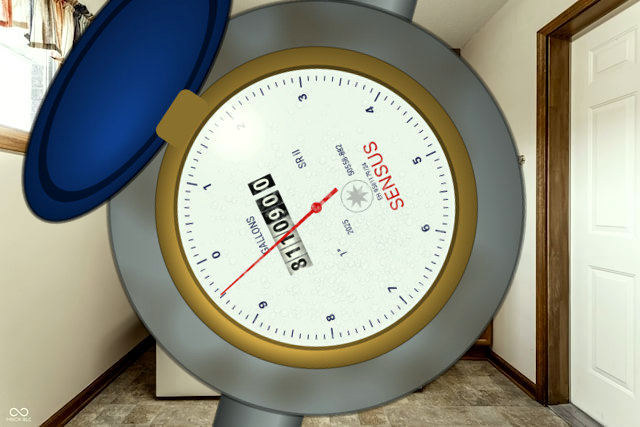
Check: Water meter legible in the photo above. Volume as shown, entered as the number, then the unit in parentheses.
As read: 8110899.5 (gal)
